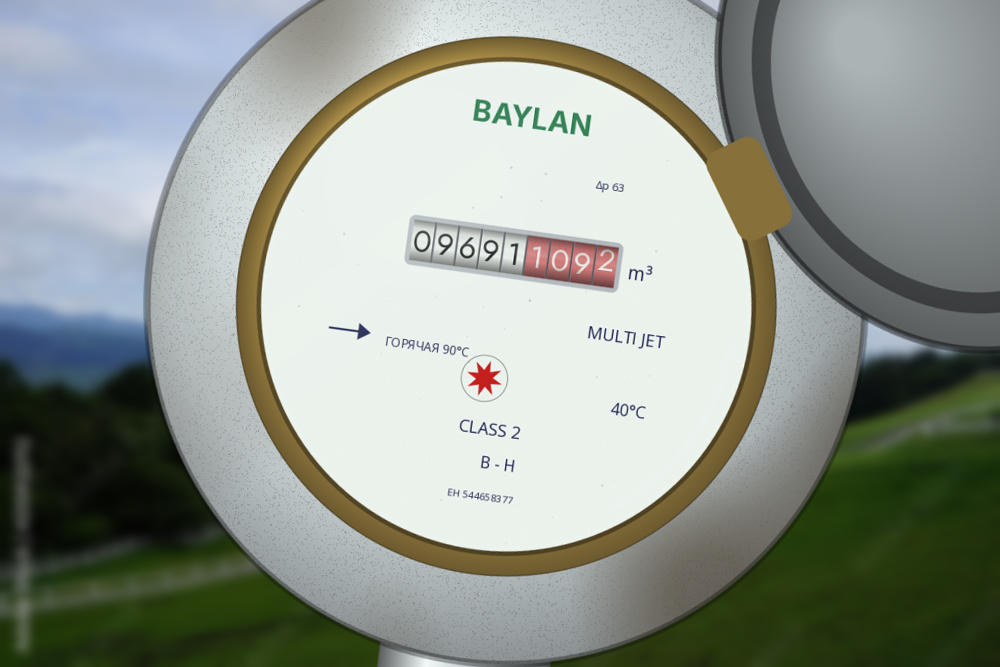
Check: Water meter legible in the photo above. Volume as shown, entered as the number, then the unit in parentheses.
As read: 9691.1092 (m³)
